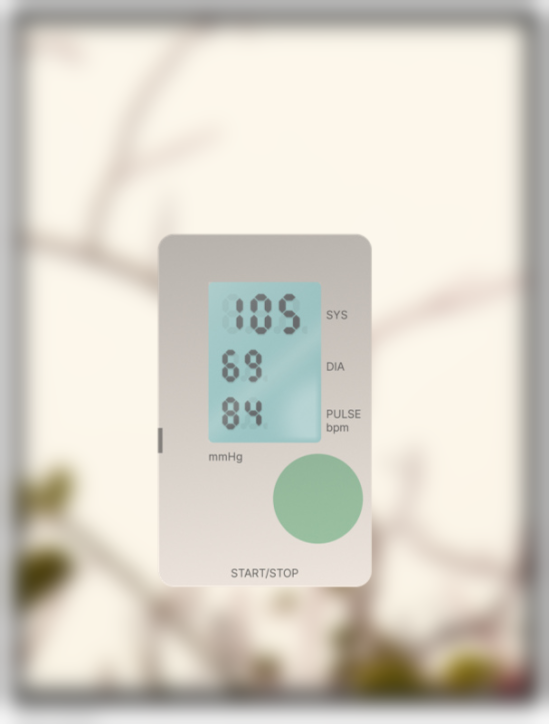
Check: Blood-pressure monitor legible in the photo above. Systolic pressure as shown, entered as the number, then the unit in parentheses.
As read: 105 (mmHg)
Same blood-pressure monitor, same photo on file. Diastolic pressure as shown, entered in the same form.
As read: 69 (mmHg)
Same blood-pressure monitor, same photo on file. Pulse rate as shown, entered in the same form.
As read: 84 (bpm)
